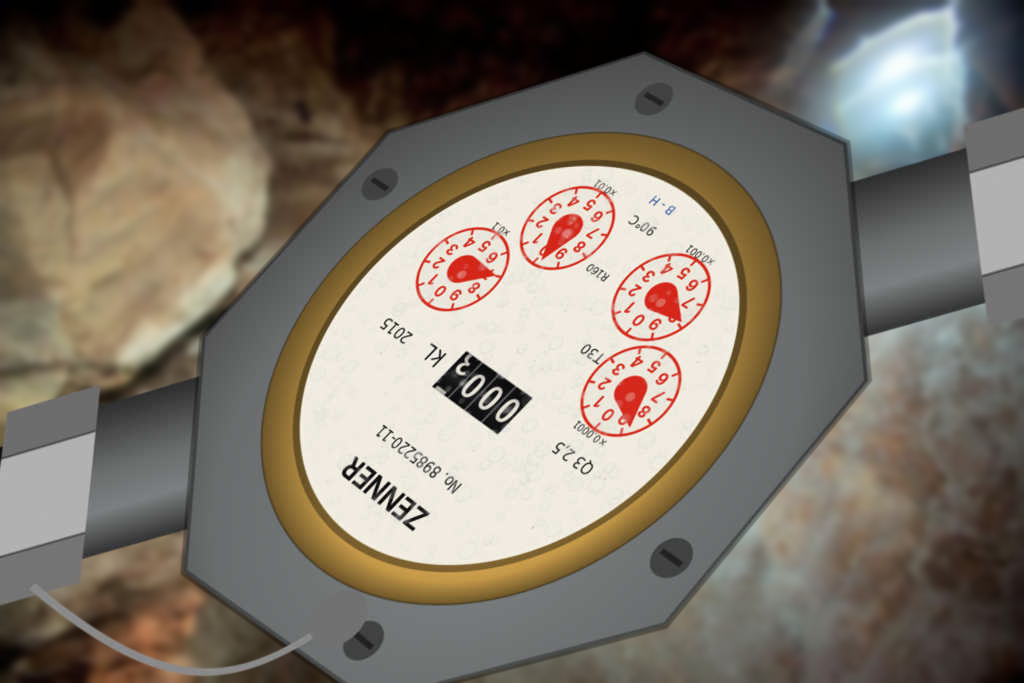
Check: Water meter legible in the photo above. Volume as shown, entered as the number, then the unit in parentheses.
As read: 2.6978 (kL)
